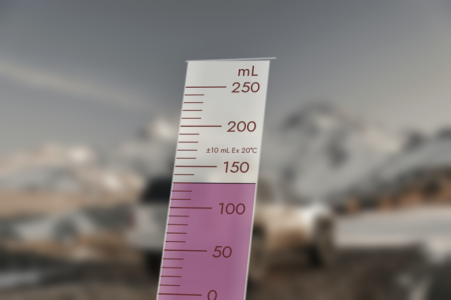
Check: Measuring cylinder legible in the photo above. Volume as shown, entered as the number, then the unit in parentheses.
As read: 130 (mL)
